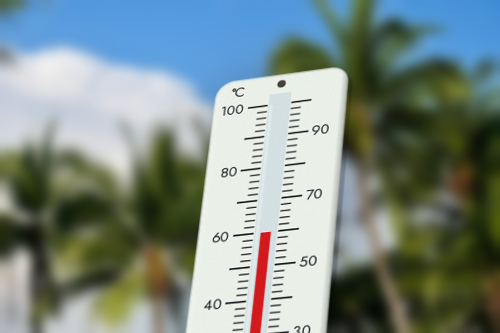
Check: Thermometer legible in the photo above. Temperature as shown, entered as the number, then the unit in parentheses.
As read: 60 (°C)
